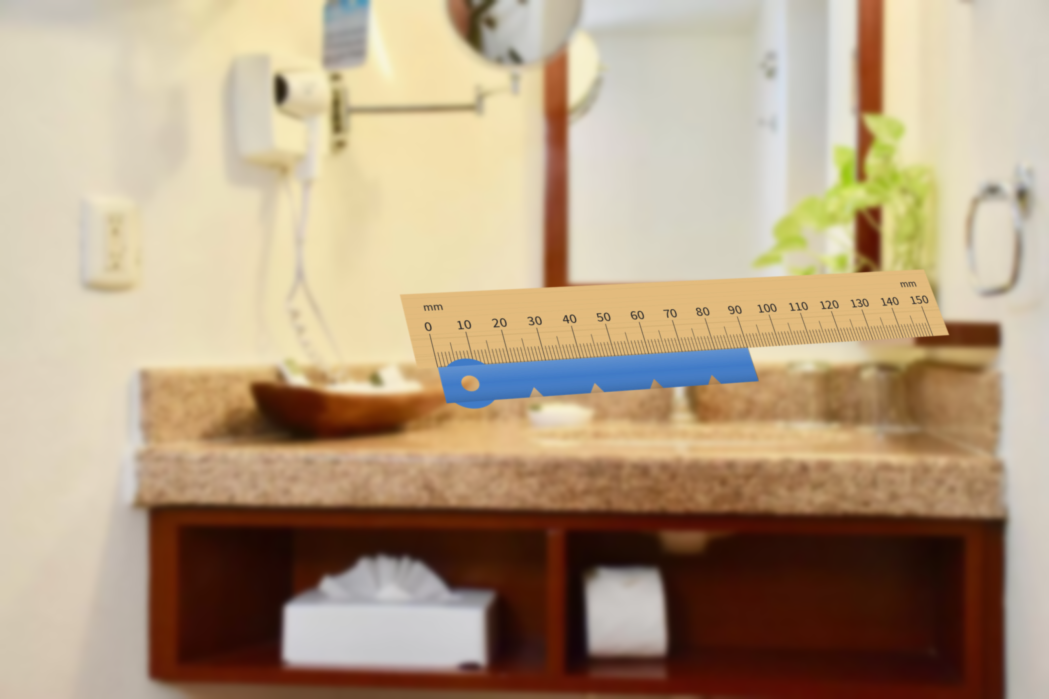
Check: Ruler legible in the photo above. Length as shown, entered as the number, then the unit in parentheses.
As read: 90 (mm)
